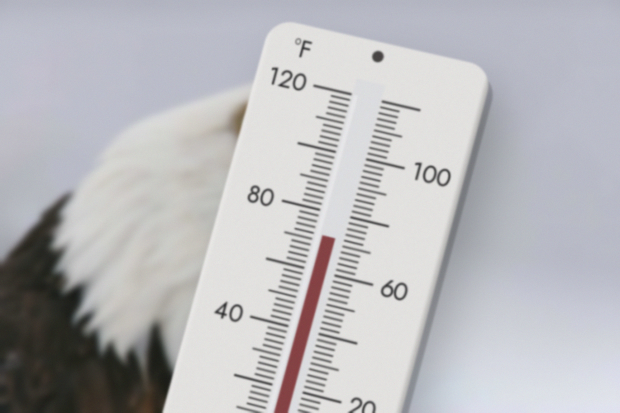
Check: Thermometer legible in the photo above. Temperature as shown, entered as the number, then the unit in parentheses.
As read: 72 (°F)
